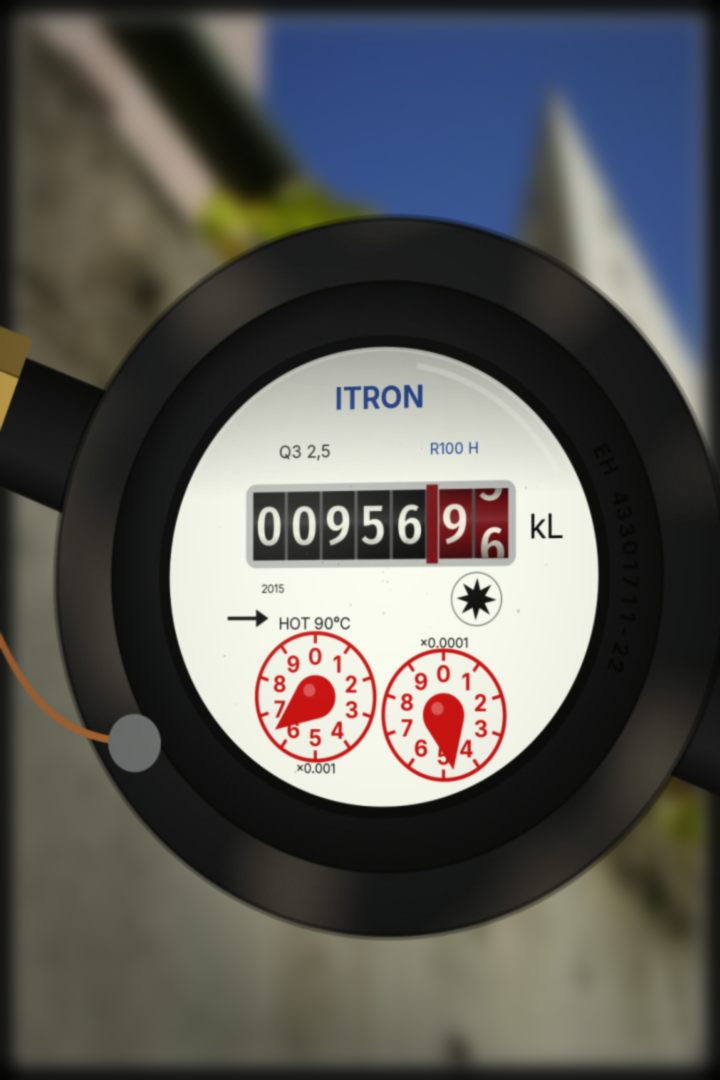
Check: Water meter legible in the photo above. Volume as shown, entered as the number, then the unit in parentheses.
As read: 956.9564 (kL)
